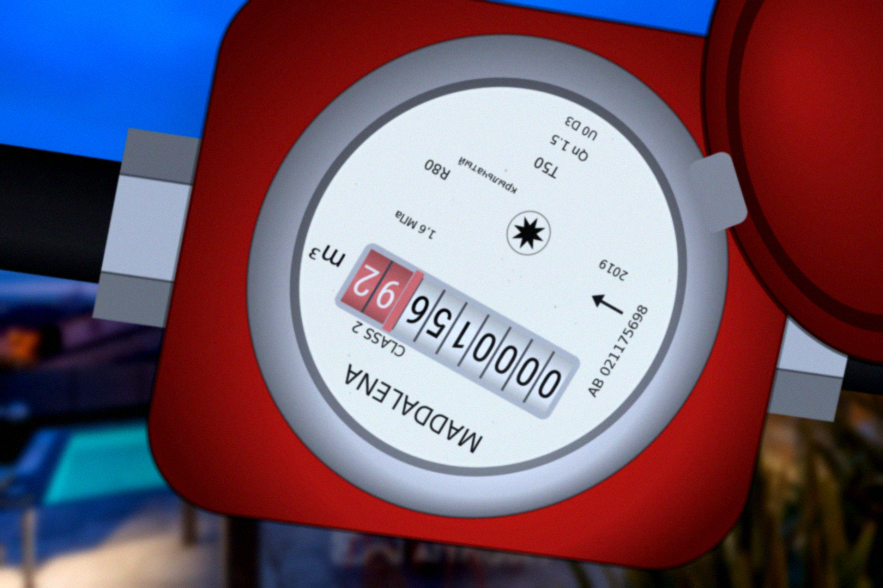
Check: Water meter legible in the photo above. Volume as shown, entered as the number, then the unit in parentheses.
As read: 156.92 (m³)
